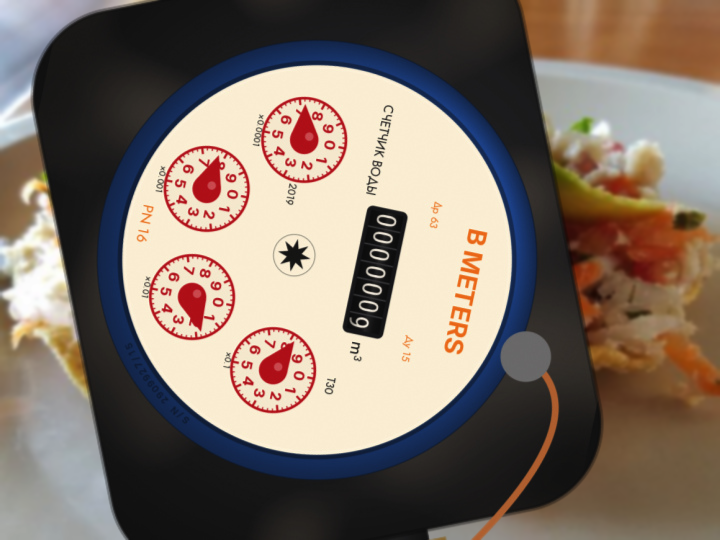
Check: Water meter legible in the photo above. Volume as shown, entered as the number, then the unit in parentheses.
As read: 8.8177 (m³)
